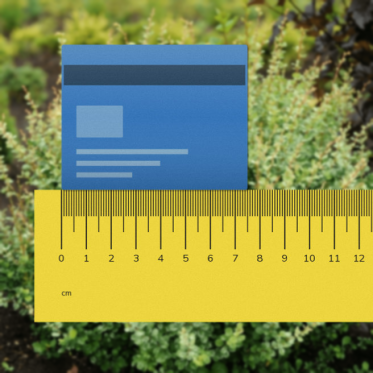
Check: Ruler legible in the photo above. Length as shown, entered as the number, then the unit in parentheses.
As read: 7.5 (cm)
